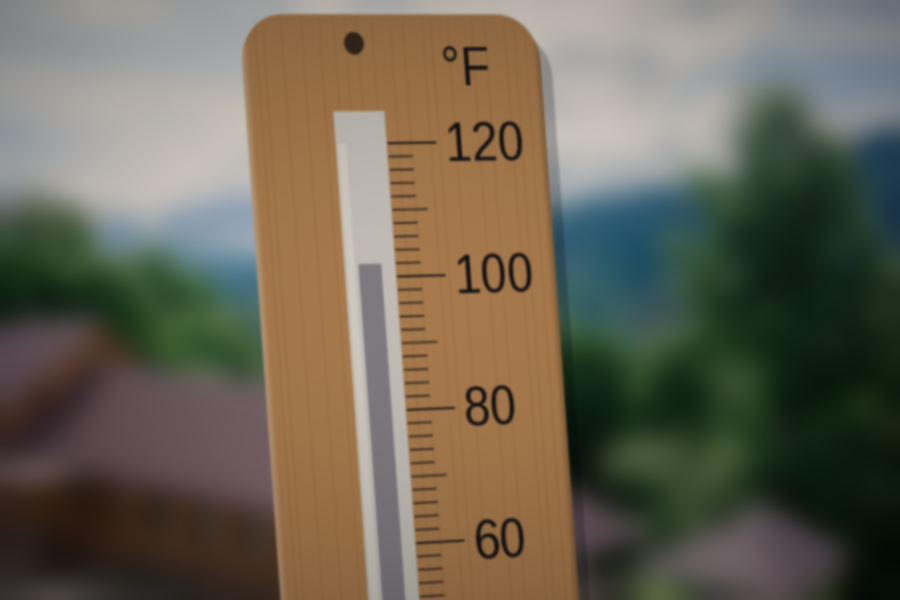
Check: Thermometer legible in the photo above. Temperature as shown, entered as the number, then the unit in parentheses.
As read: 102 (°F)
